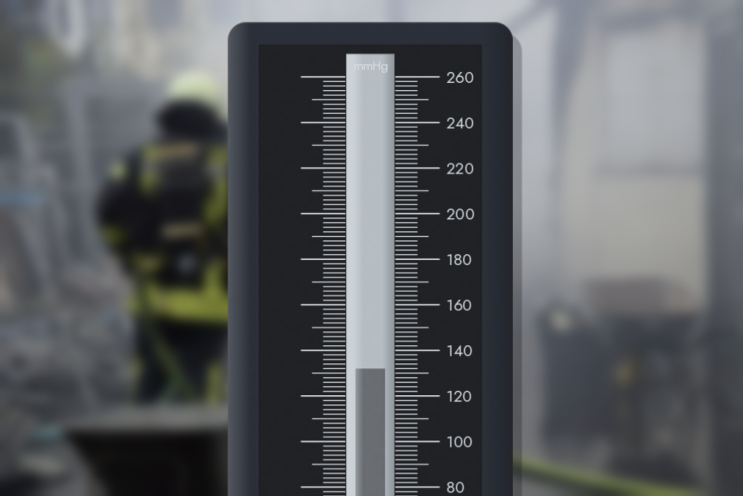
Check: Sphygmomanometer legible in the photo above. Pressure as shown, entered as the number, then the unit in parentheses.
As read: 132 (mmHg)
